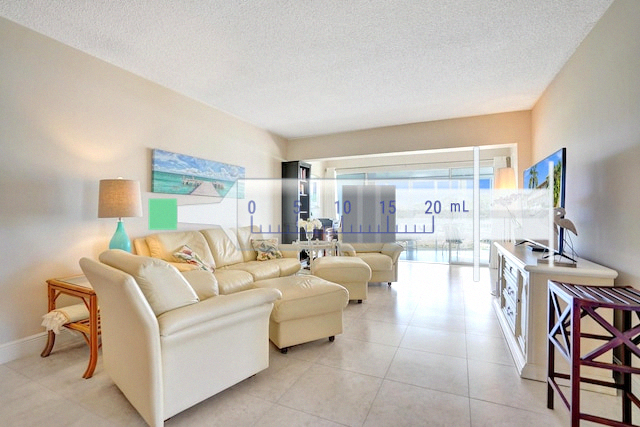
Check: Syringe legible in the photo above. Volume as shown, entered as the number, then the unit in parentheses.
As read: 10 (mL)
